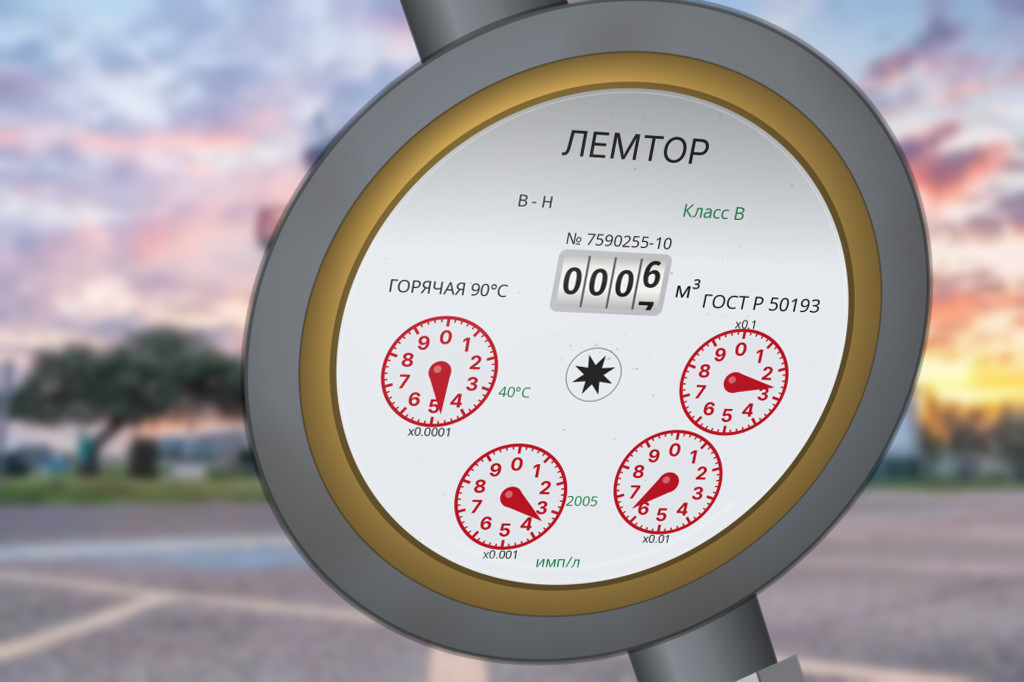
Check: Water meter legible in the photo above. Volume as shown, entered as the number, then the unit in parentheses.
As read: 6.2634 (m³)
